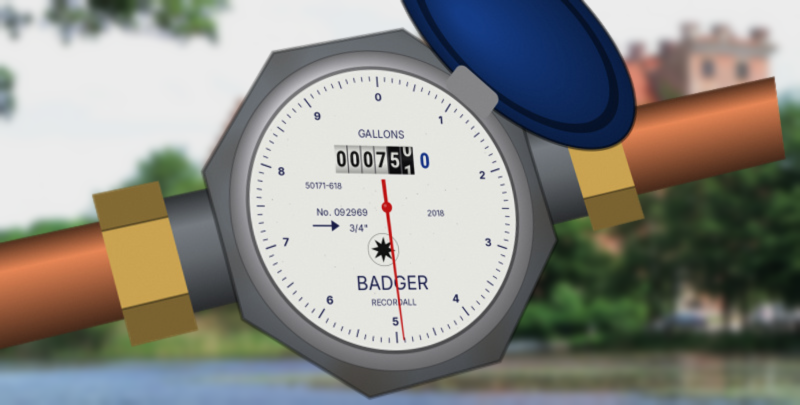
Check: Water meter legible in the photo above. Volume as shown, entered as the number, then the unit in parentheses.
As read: 7504.9 (gal)
